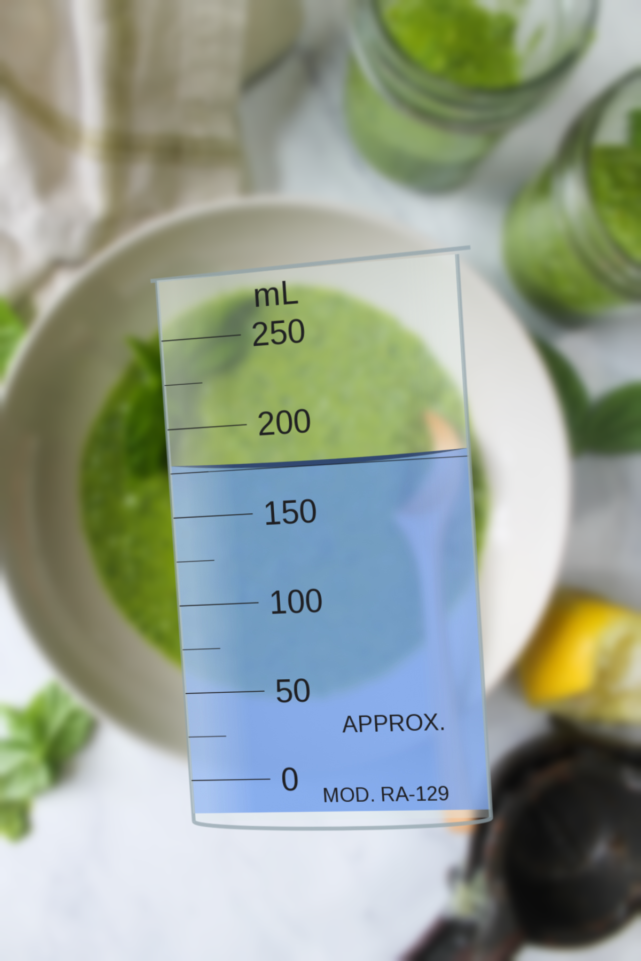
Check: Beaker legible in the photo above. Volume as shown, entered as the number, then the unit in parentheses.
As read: 175 (mL)
